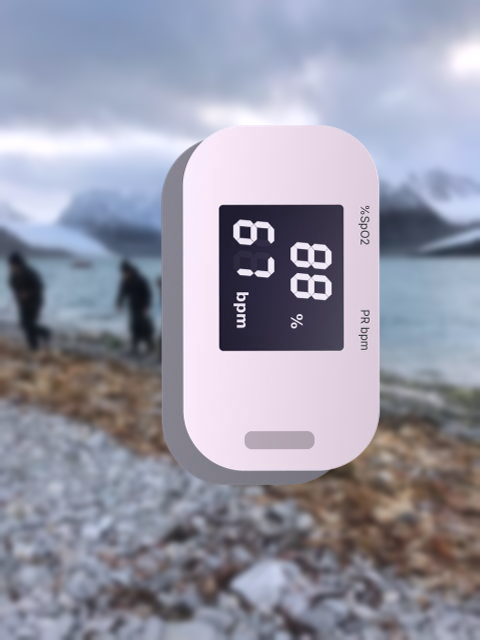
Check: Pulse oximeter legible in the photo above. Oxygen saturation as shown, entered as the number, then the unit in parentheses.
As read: 88 (%)
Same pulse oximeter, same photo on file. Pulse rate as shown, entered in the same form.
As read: 67 (bpm)
